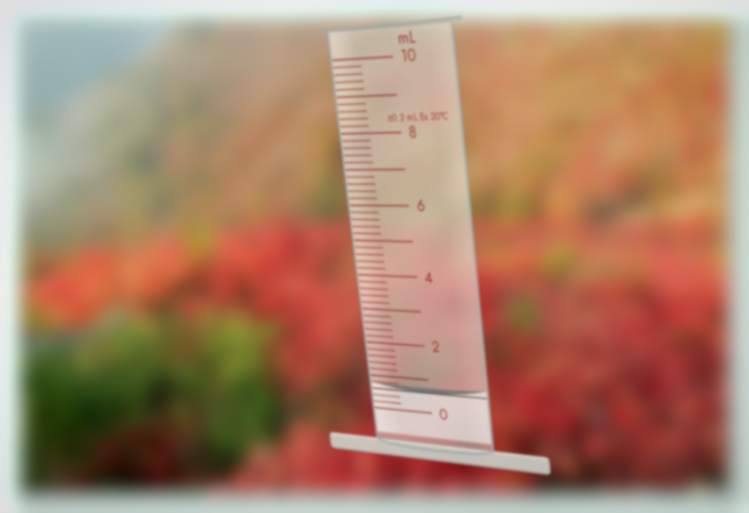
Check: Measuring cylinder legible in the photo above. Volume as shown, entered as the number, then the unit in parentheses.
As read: 0.6 (mL)
